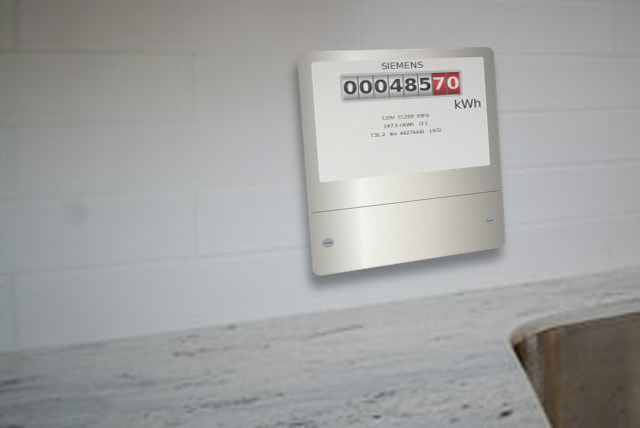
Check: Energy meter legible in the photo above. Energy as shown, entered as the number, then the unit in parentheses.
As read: 485.70 (kWh)
